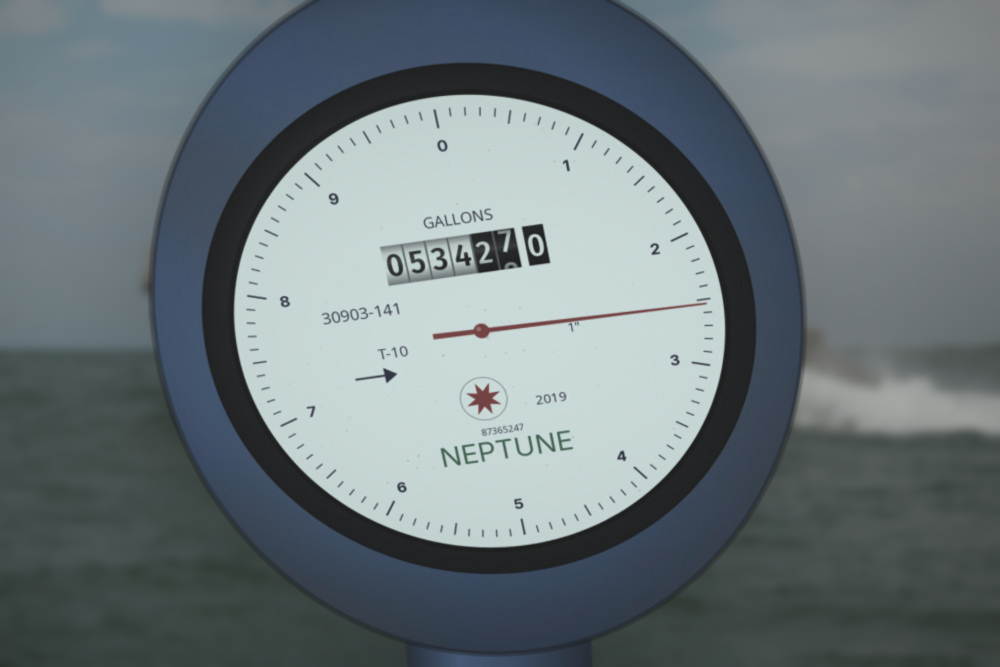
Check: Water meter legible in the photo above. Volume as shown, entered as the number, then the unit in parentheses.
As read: 534272.5 (gal)
